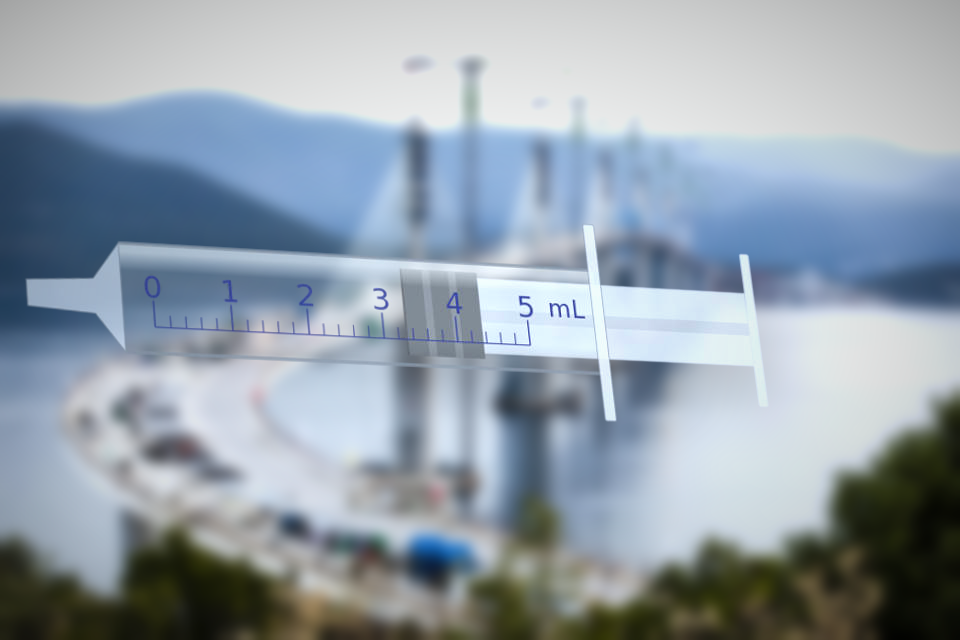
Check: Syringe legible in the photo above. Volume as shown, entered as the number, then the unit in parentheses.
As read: 3.3 (mL)
